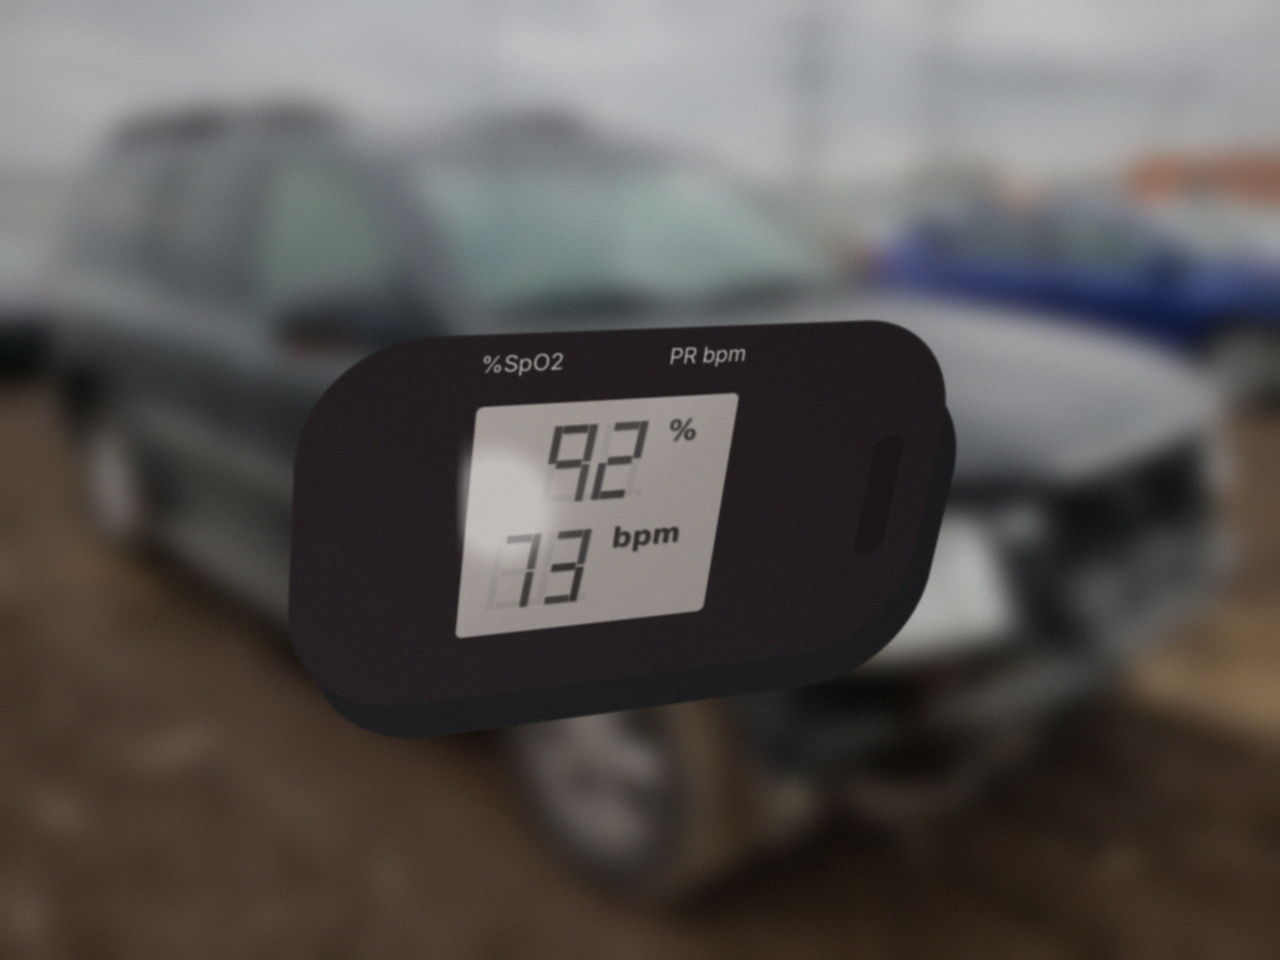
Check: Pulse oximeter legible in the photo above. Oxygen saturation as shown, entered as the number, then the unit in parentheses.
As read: 92 (%)
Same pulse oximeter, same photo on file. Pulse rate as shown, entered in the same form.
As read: 73 (bpm)
